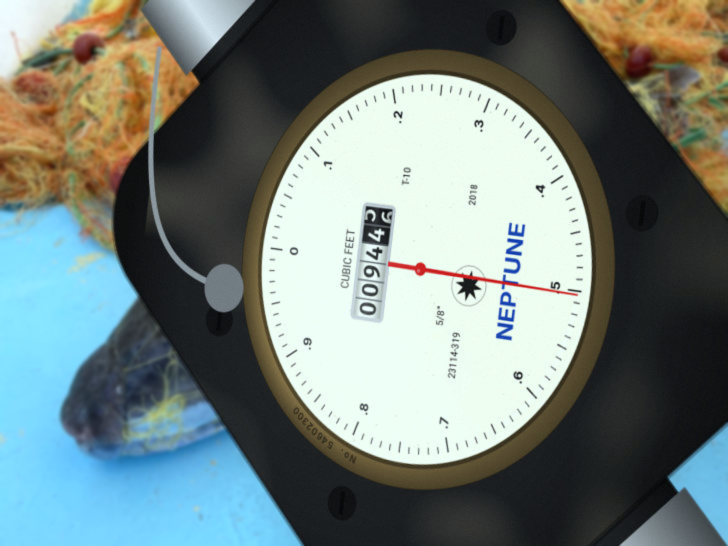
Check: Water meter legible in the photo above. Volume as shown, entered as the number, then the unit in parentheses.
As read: 9445.50 (ft³)
